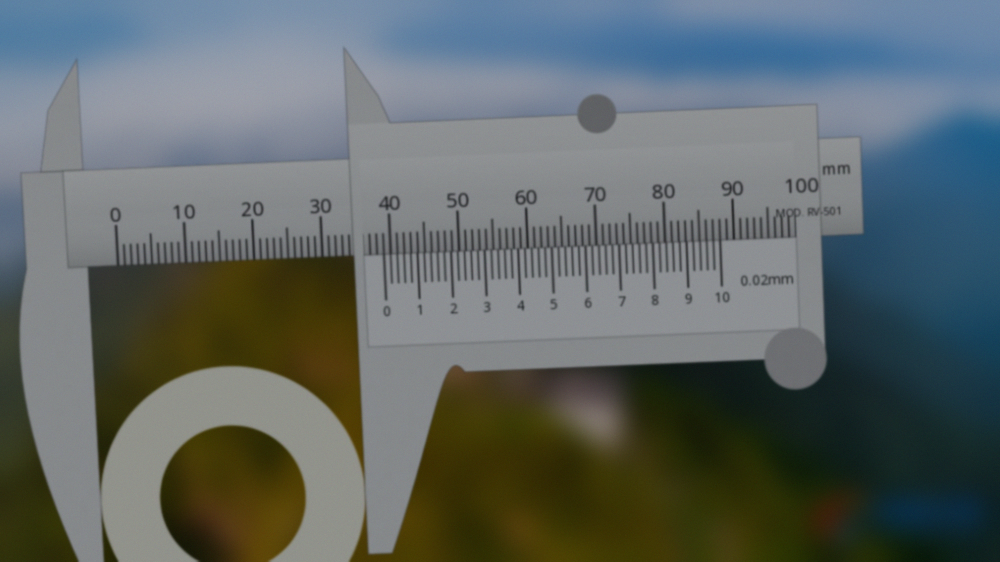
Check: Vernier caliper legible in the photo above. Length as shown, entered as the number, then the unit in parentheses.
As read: 39.0 (mm)
